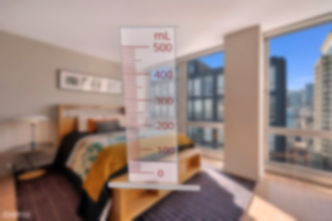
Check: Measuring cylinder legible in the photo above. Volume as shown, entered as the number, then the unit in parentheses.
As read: 50 (mL)
